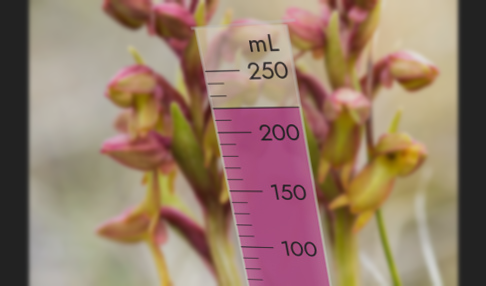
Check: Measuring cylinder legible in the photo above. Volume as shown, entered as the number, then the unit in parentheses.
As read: 220 (mL)
